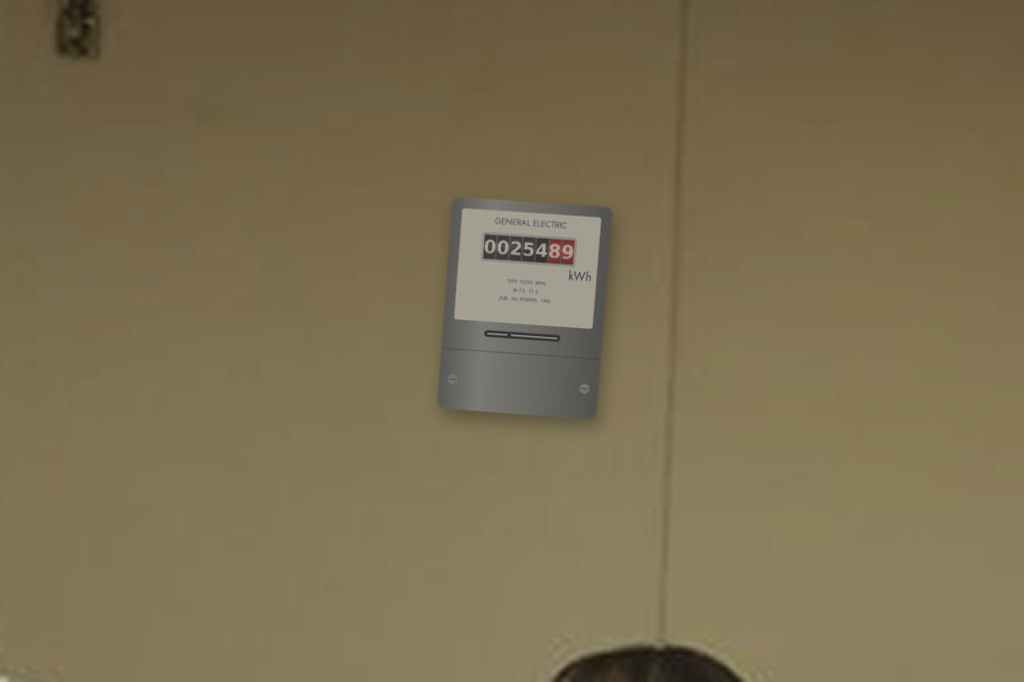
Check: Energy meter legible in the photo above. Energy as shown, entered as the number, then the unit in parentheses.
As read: 254.89 (kWh)
